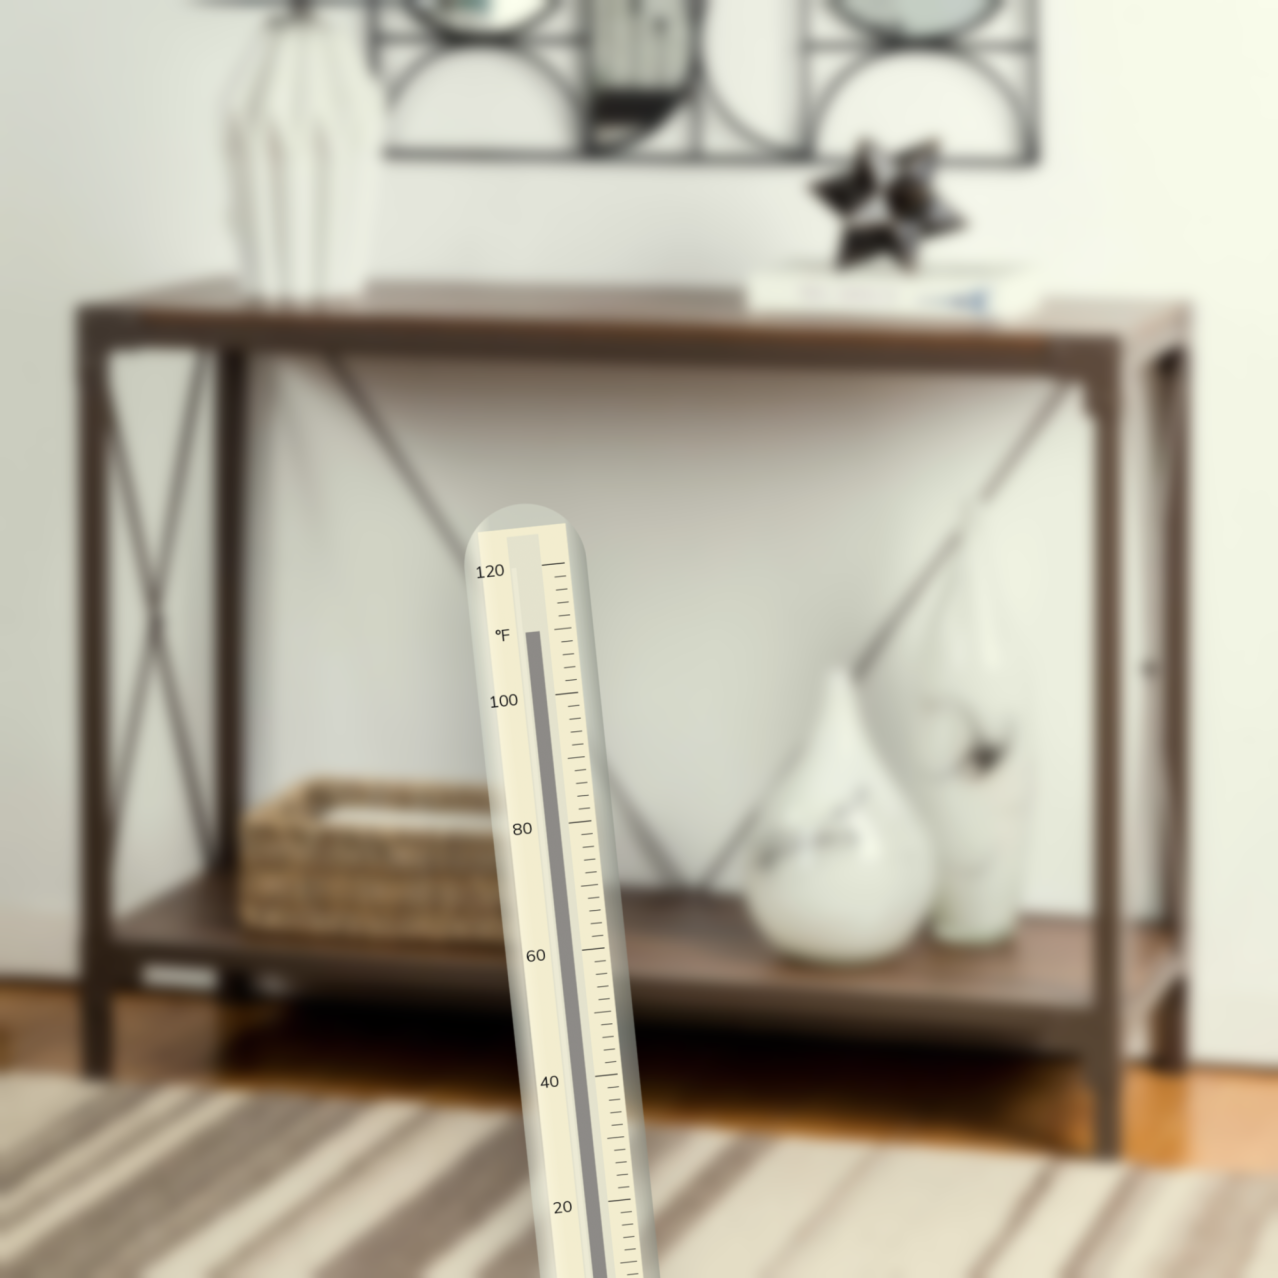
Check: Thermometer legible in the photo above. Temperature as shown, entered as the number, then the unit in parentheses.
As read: 110 (°F)
